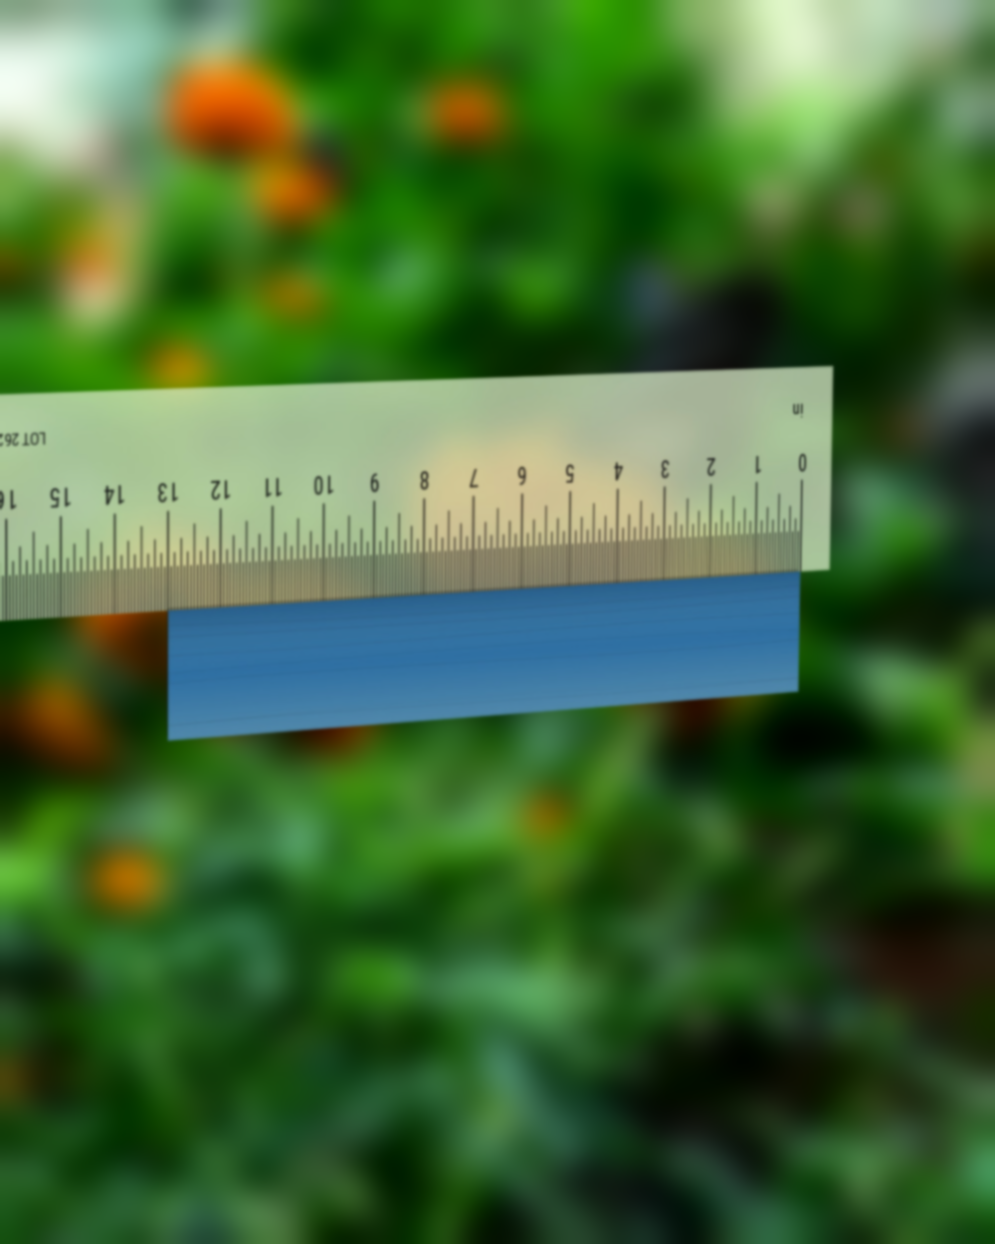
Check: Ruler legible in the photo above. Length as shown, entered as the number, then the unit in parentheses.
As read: 13 (in)
